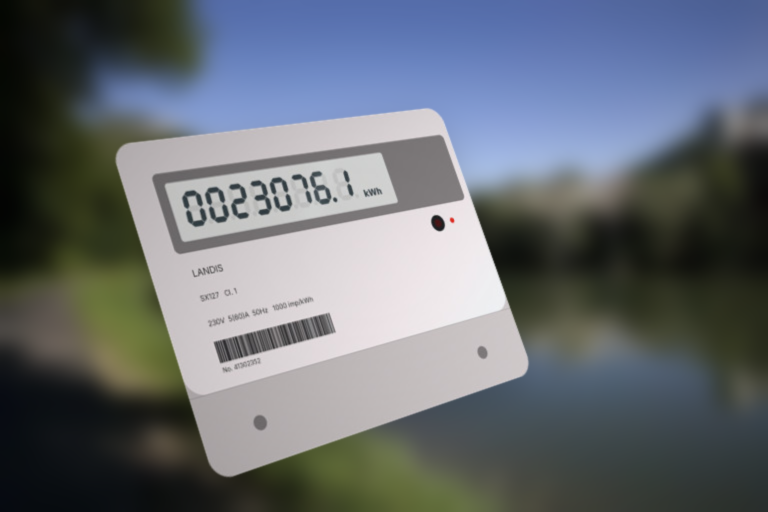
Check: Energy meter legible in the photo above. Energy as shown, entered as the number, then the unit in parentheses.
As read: 23076.1 (kWh)
